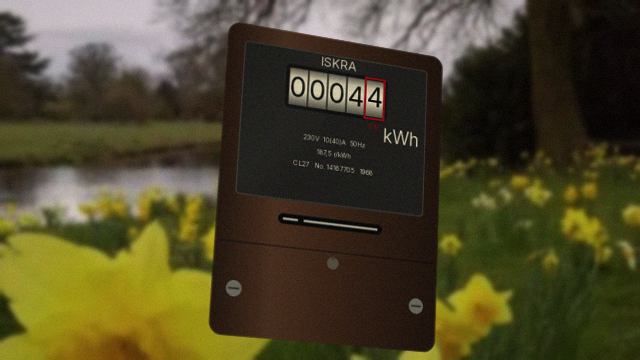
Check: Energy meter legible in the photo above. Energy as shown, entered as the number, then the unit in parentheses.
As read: 4.4 (kWh)
